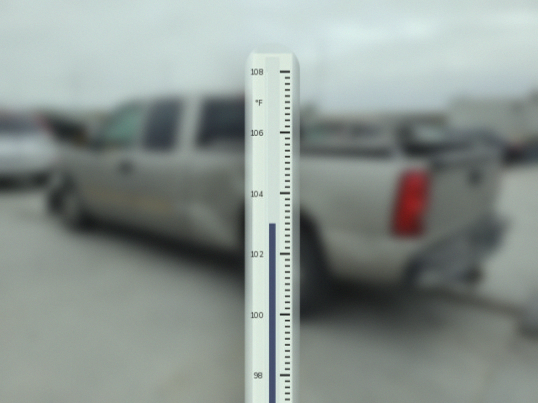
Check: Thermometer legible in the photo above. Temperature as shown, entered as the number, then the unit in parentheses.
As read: 103 (°F)
